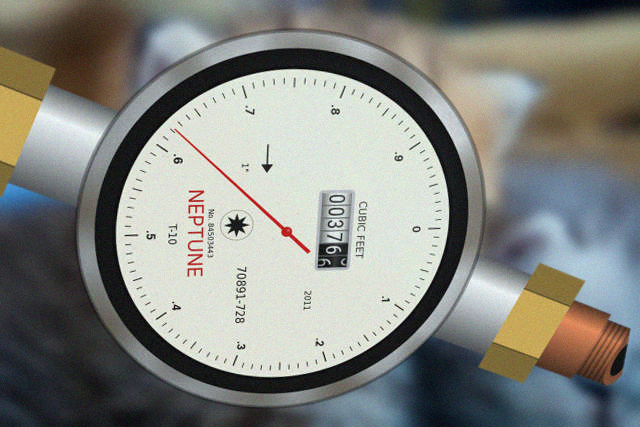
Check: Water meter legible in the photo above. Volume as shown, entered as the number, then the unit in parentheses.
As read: 3765.62 (ft³)
